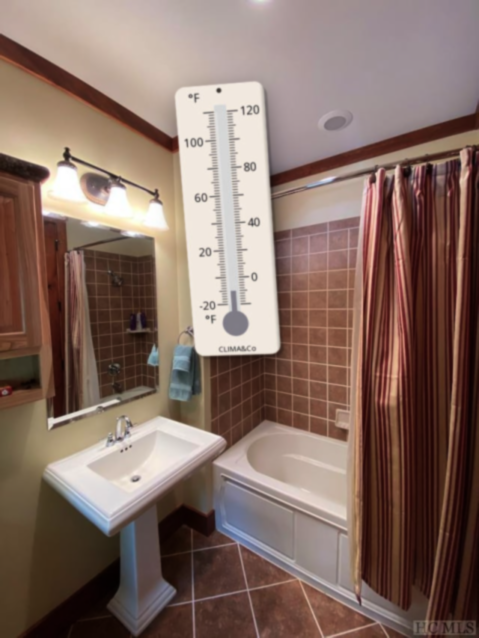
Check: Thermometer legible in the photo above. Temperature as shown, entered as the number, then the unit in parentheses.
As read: -10 (°F)
